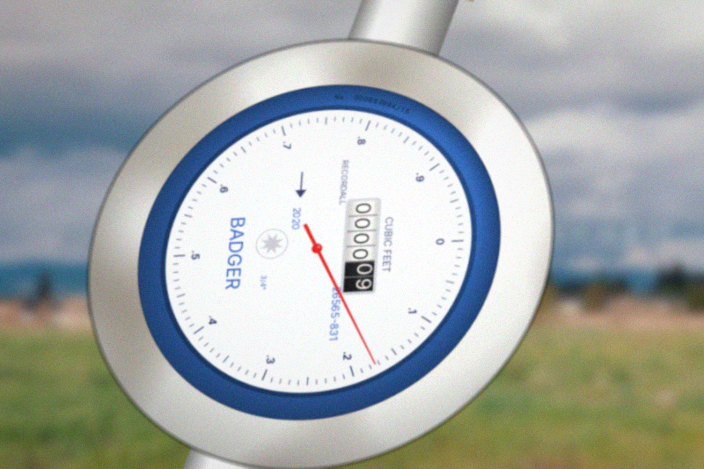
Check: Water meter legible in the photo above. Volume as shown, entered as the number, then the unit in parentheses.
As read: 9.17 (ft³)
